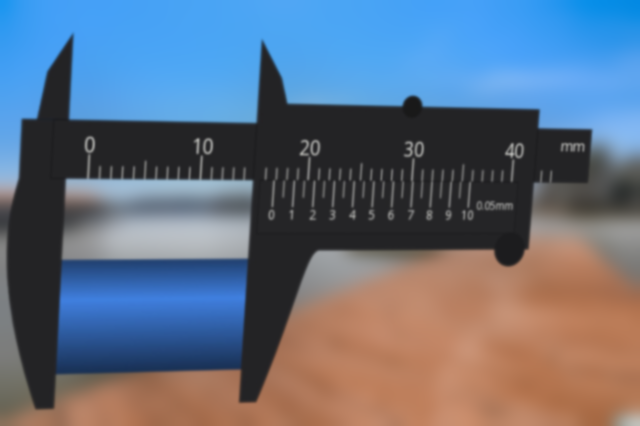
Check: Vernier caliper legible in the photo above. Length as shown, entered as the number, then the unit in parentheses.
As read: 16.8 (mm)
